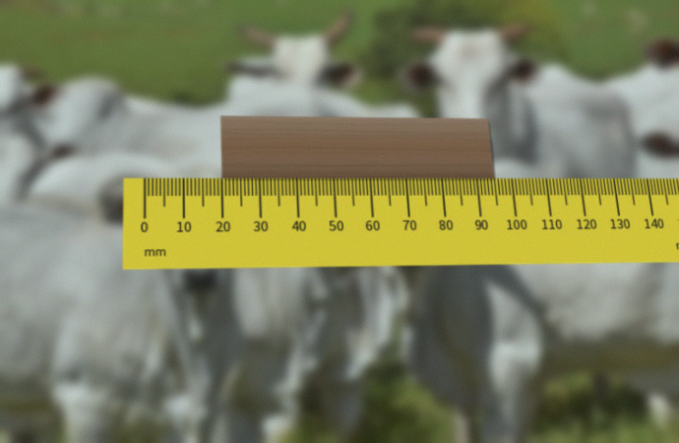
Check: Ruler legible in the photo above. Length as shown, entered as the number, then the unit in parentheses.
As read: 75 (mm)
